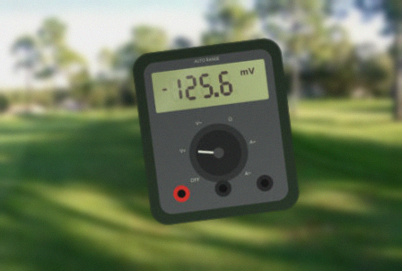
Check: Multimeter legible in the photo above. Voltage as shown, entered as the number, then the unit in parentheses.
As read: -125.6 (mV)
